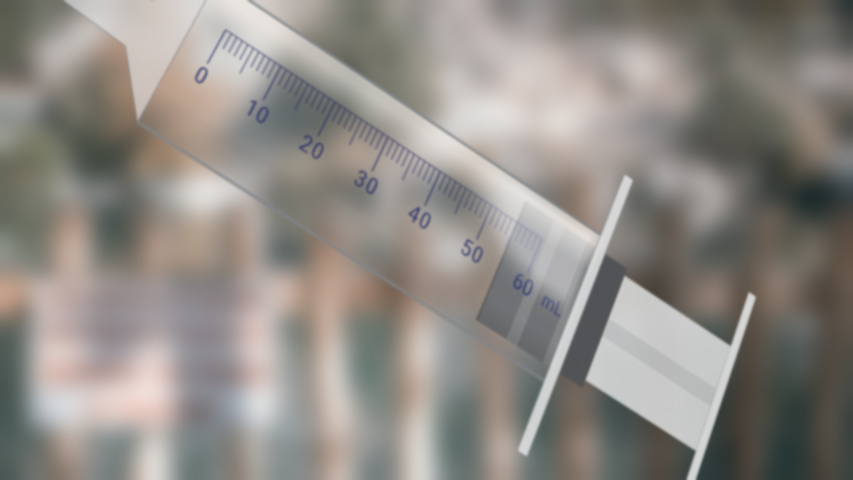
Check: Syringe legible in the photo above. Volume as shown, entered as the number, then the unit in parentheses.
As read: 55 (mL)
